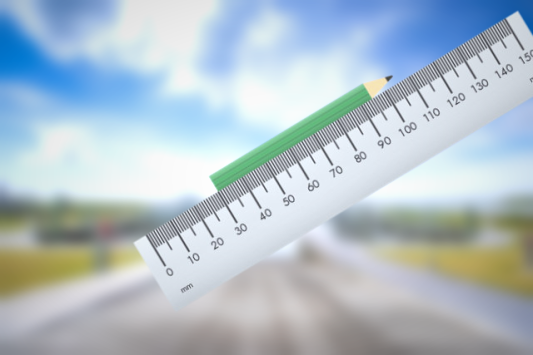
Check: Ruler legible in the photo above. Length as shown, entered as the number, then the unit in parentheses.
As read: 75 (mm)
